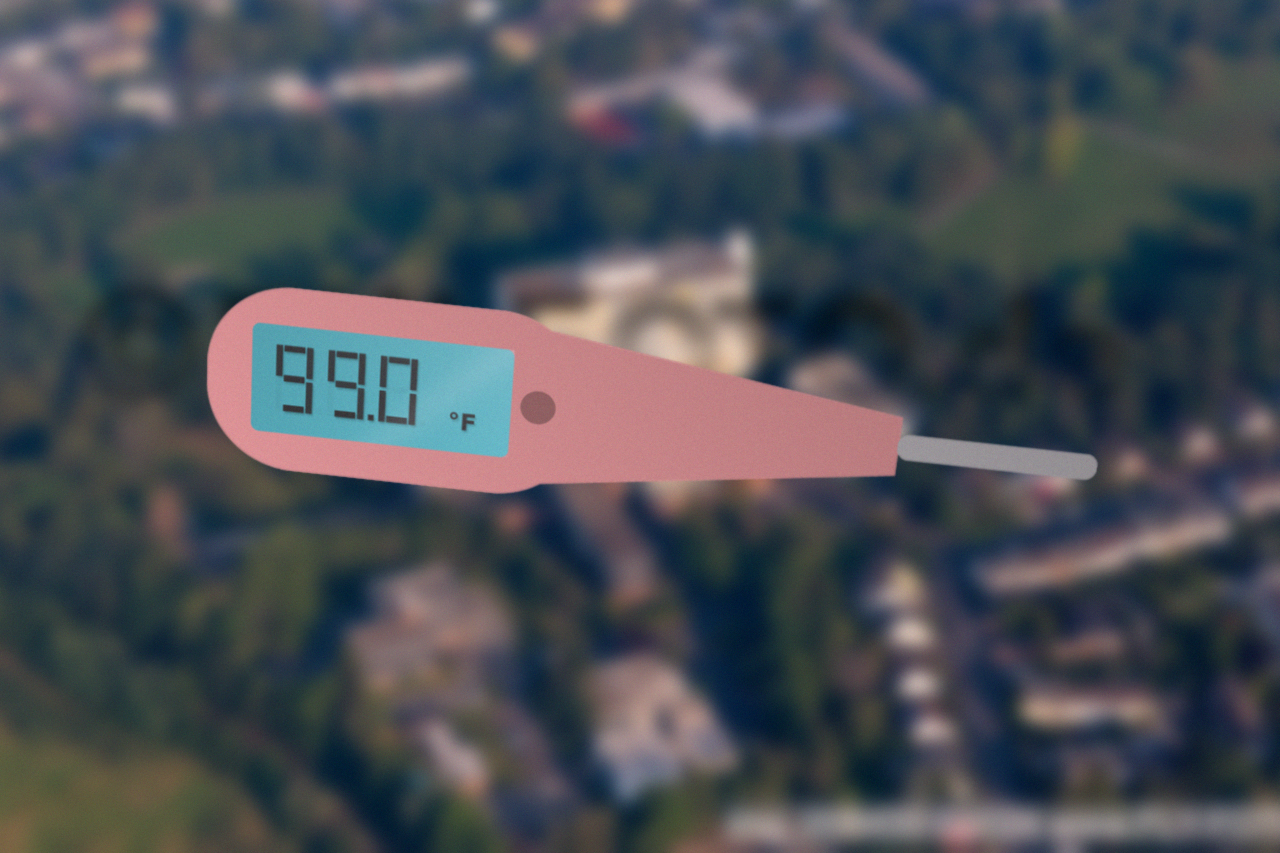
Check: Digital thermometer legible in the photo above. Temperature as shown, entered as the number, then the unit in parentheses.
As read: 99.0 (°F)
